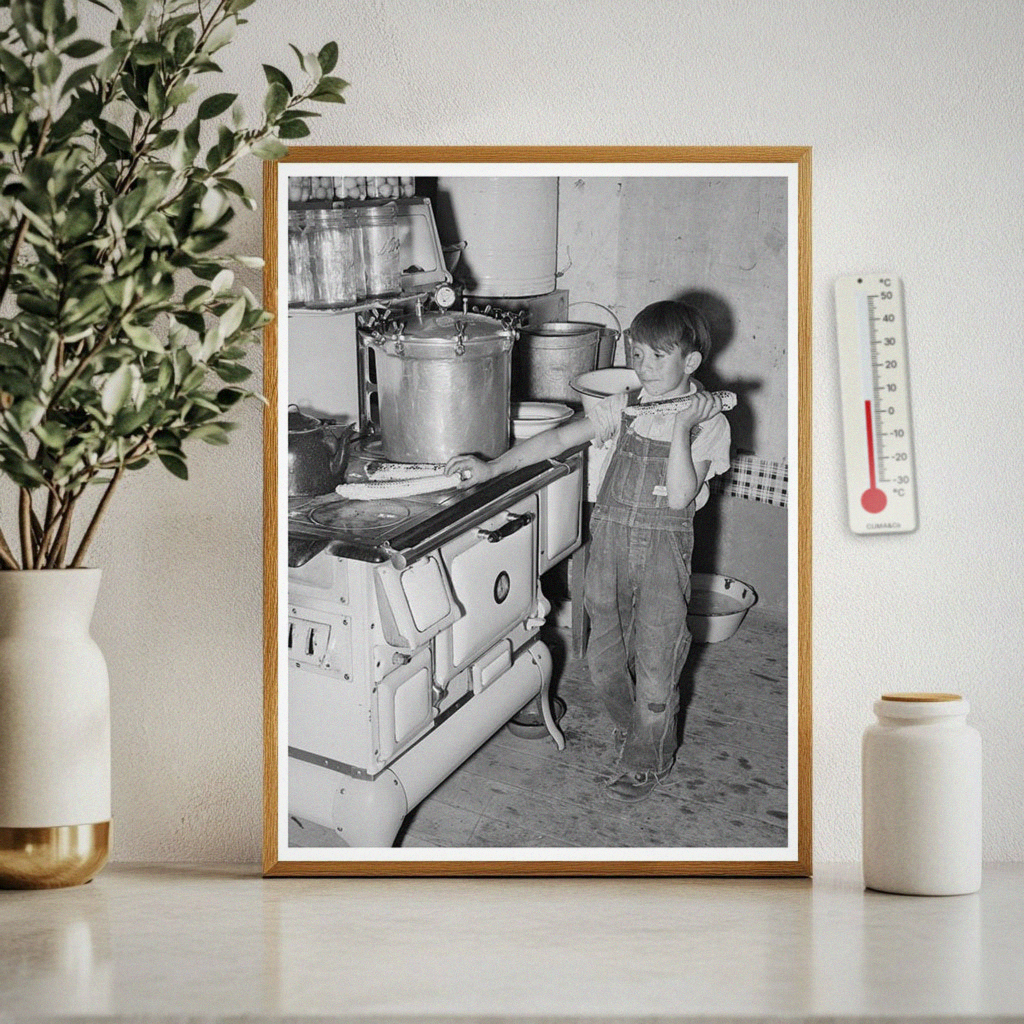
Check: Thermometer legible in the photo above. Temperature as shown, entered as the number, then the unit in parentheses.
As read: 5 (°C)
